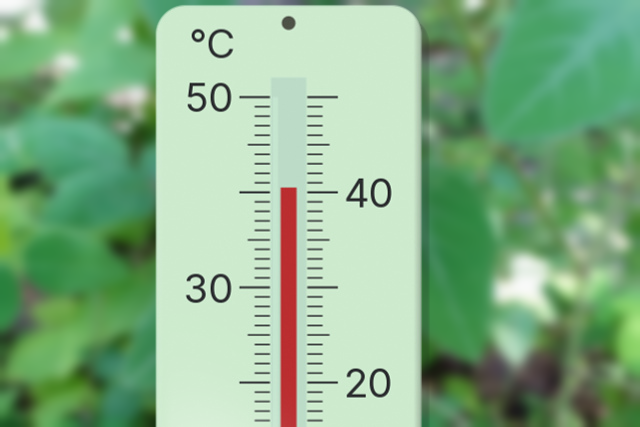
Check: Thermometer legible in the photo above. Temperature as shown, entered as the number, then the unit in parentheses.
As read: 40.5 (°C)
